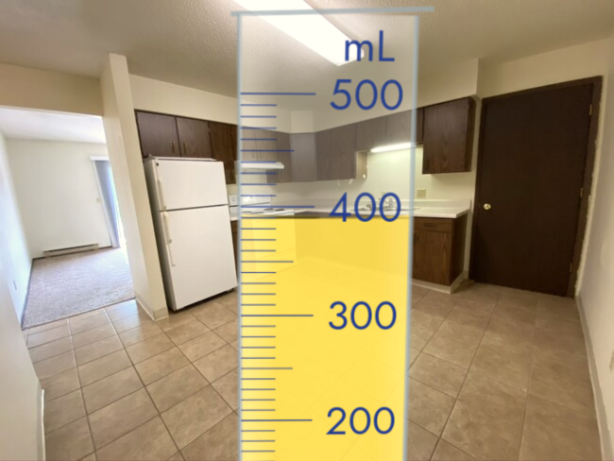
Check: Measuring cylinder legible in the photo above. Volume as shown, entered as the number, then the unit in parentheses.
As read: 390 (mL)
